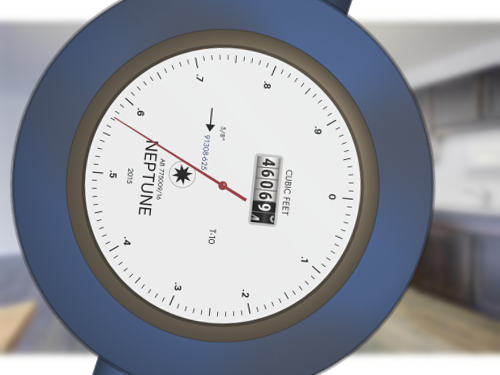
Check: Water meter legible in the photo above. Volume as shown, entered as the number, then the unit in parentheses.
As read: 460693.57 (ft³)
